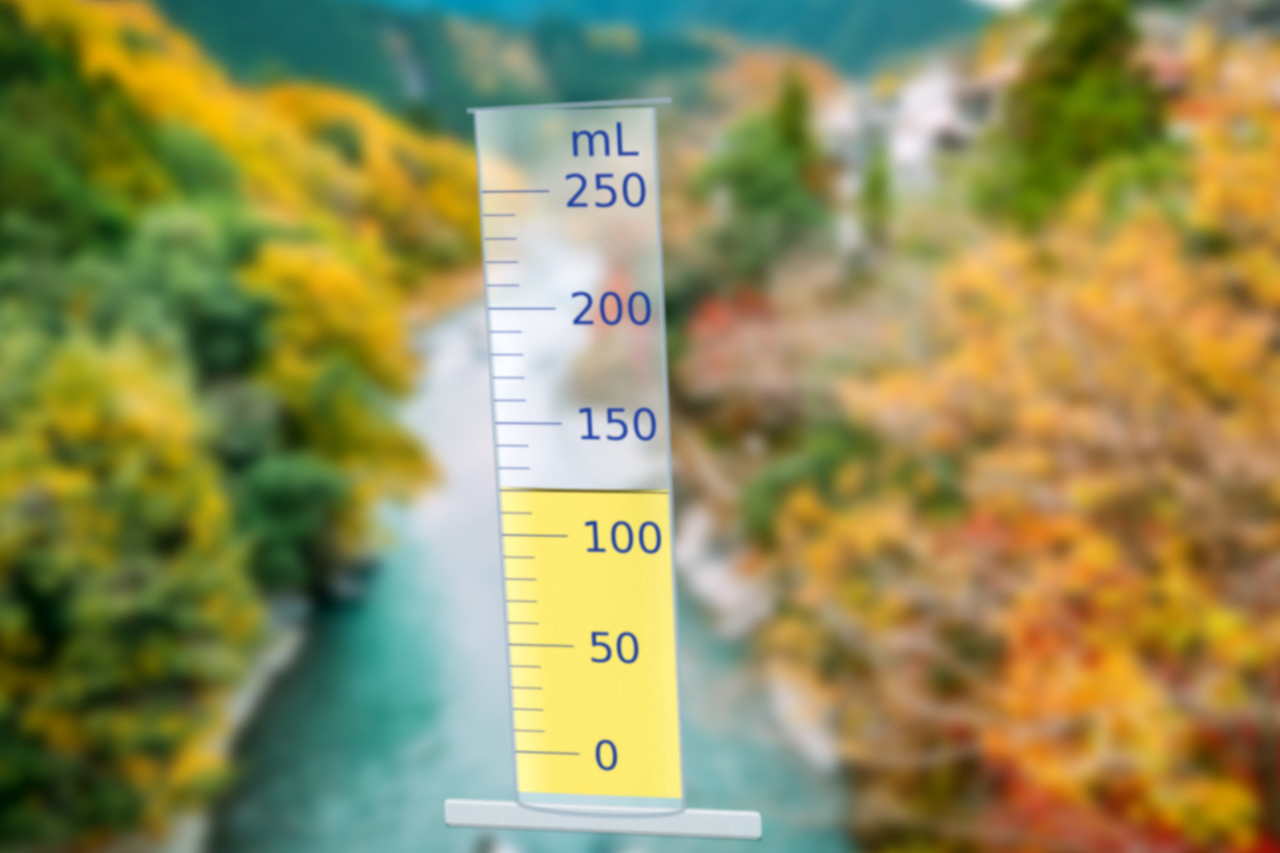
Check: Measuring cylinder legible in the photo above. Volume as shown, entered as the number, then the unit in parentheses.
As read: 120 (mL)
